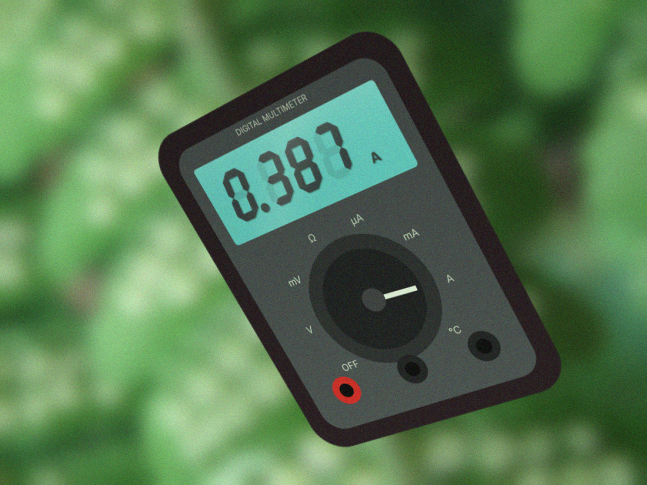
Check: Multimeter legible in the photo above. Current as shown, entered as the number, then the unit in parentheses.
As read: 0.387 (A)
